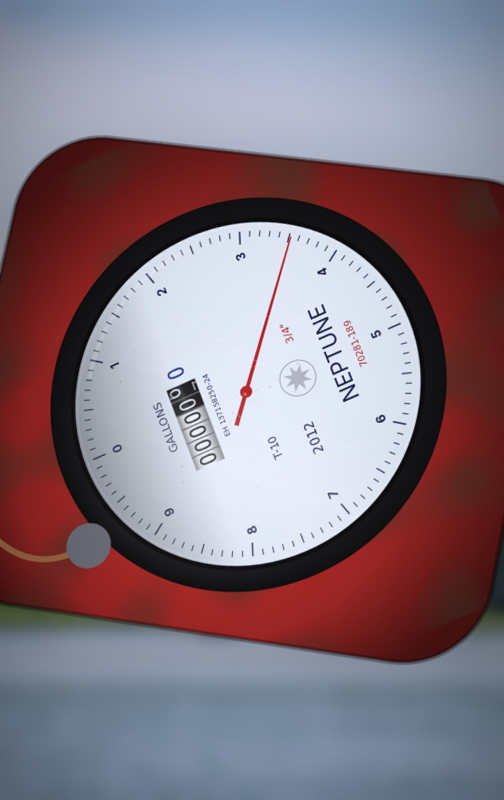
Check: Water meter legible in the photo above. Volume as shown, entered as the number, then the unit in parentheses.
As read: 63.5 (gal)
